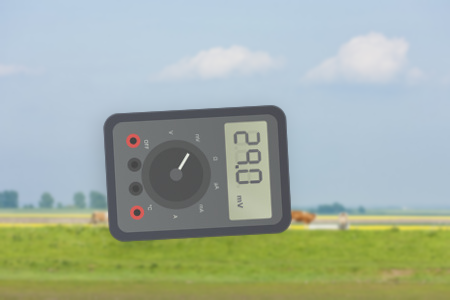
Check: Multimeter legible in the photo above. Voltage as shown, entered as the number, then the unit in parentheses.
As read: 29.0 (mV)
